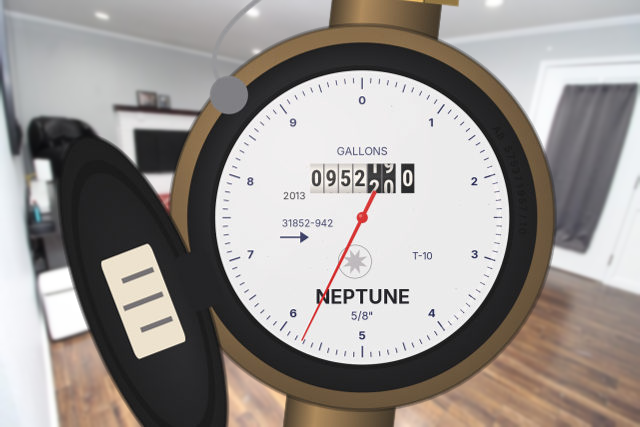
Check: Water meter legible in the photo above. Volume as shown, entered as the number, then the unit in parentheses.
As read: 952195.7 (gal)
